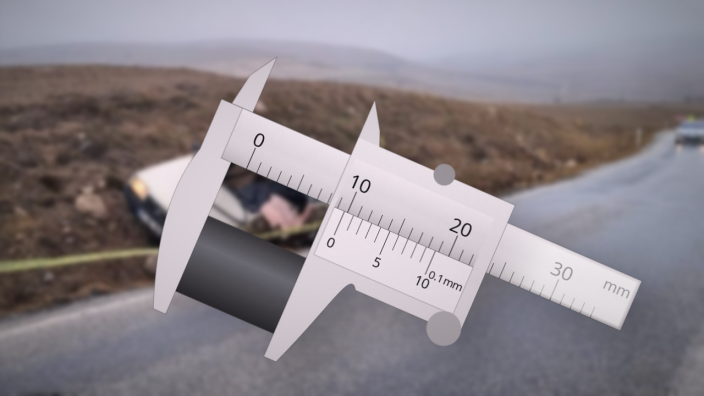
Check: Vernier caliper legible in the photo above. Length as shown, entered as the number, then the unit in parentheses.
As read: 9.7 (mm)
